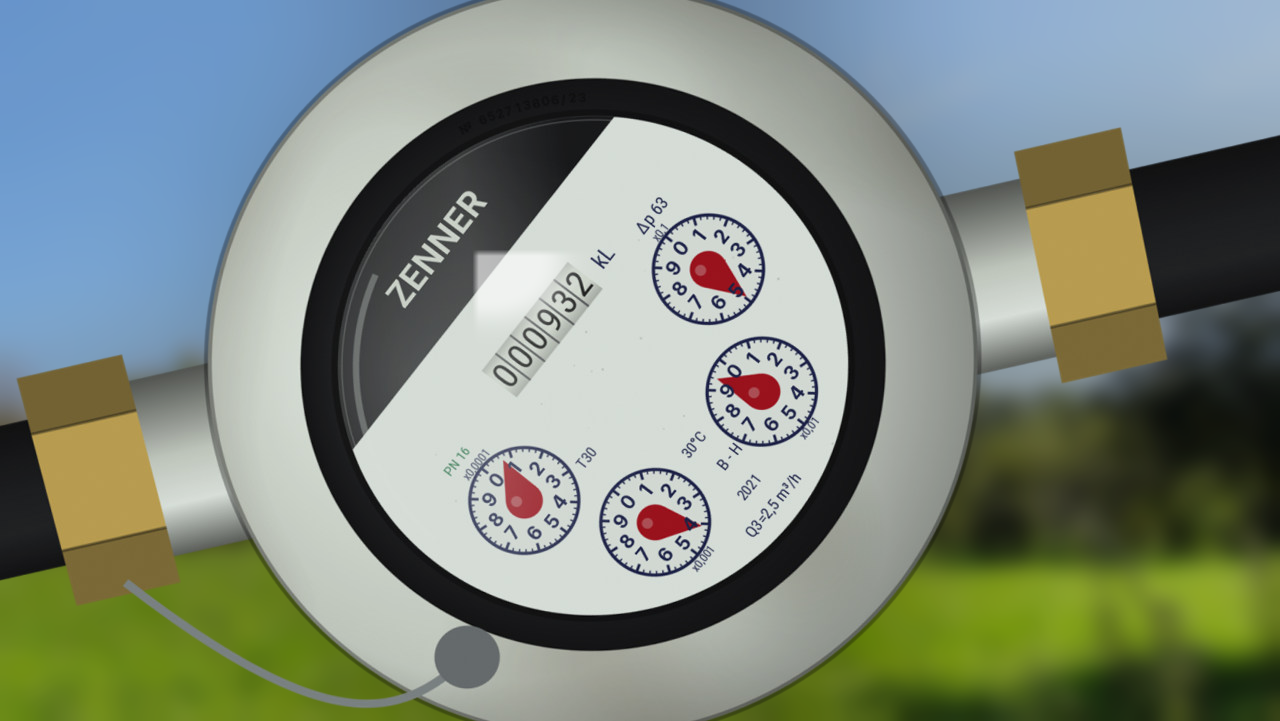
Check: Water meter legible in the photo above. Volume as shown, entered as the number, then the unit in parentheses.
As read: 932.4940 (kL)
